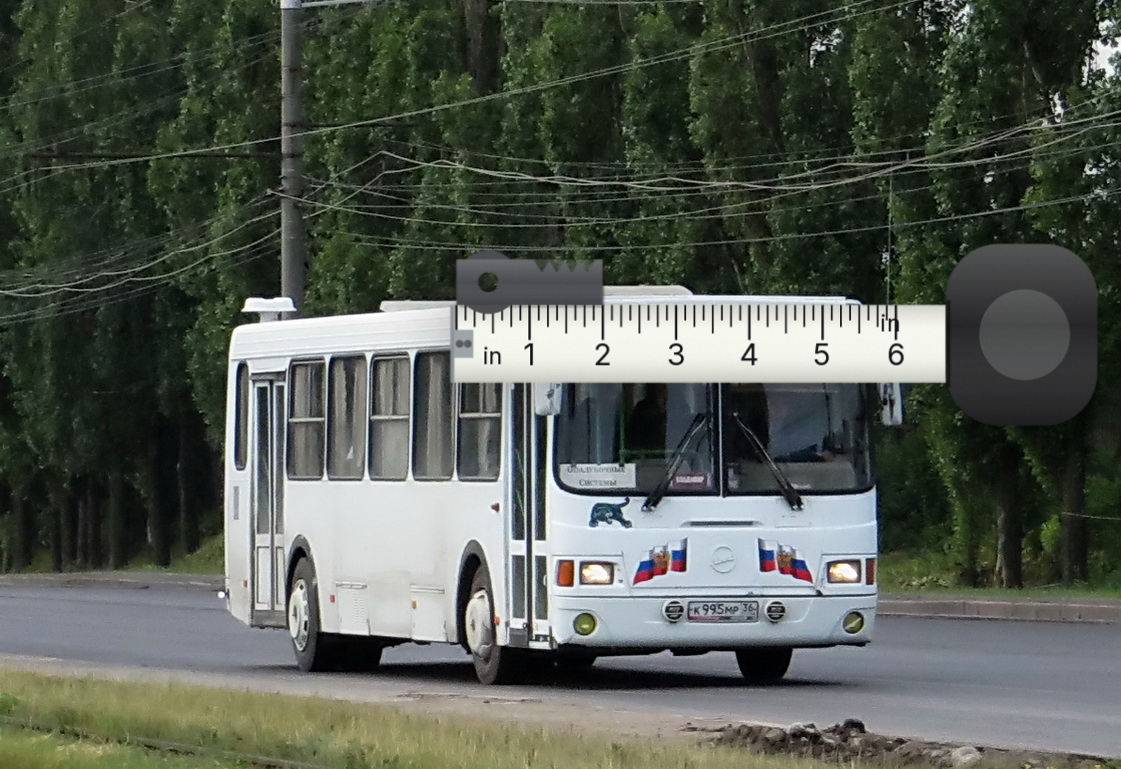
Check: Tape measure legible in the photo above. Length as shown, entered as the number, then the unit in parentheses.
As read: 2 (in)
